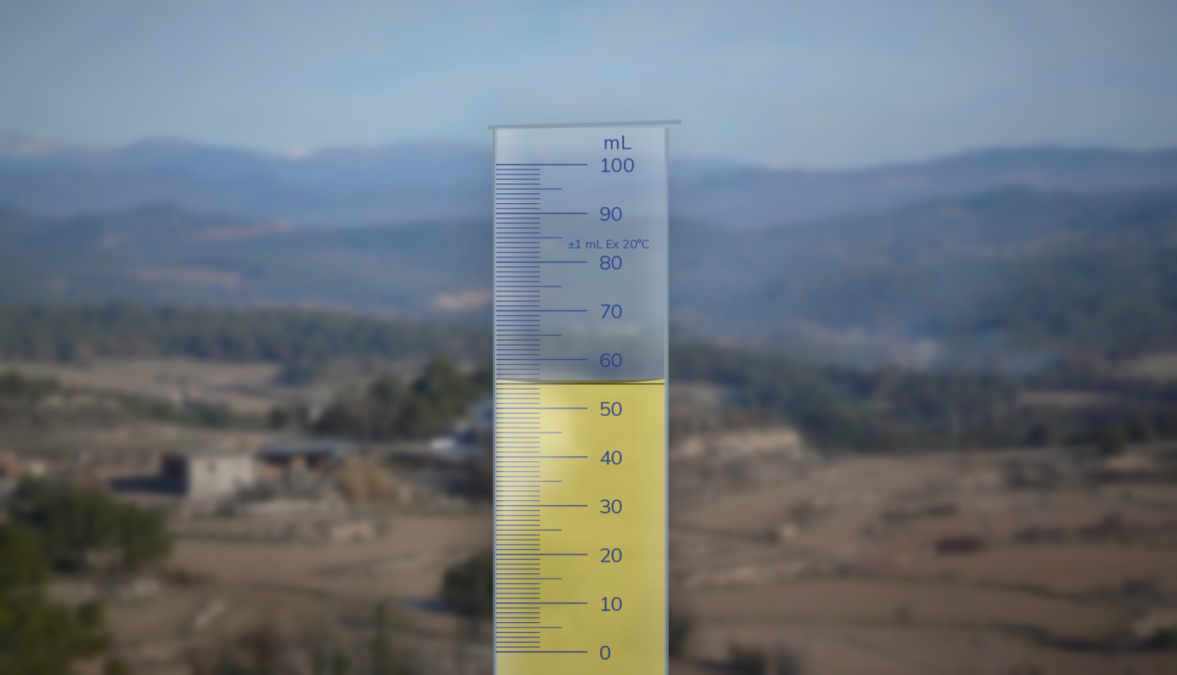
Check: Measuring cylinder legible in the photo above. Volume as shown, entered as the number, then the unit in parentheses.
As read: 55 (mL)
